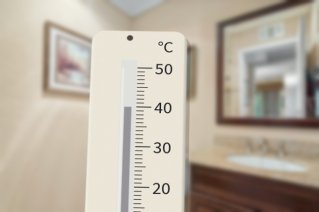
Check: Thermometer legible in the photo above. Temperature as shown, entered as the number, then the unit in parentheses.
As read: 40 (°C)
